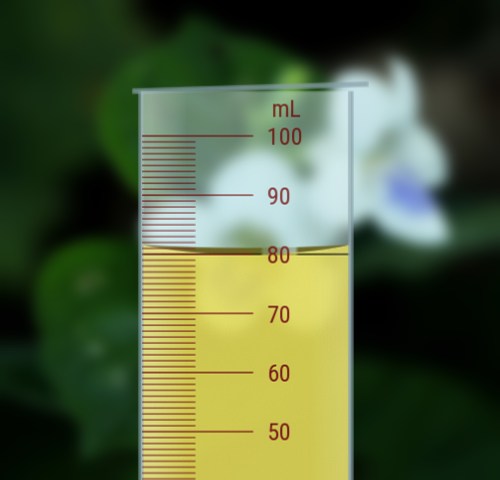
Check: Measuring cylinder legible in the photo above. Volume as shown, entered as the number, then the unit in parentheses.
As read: 80 (mL)
